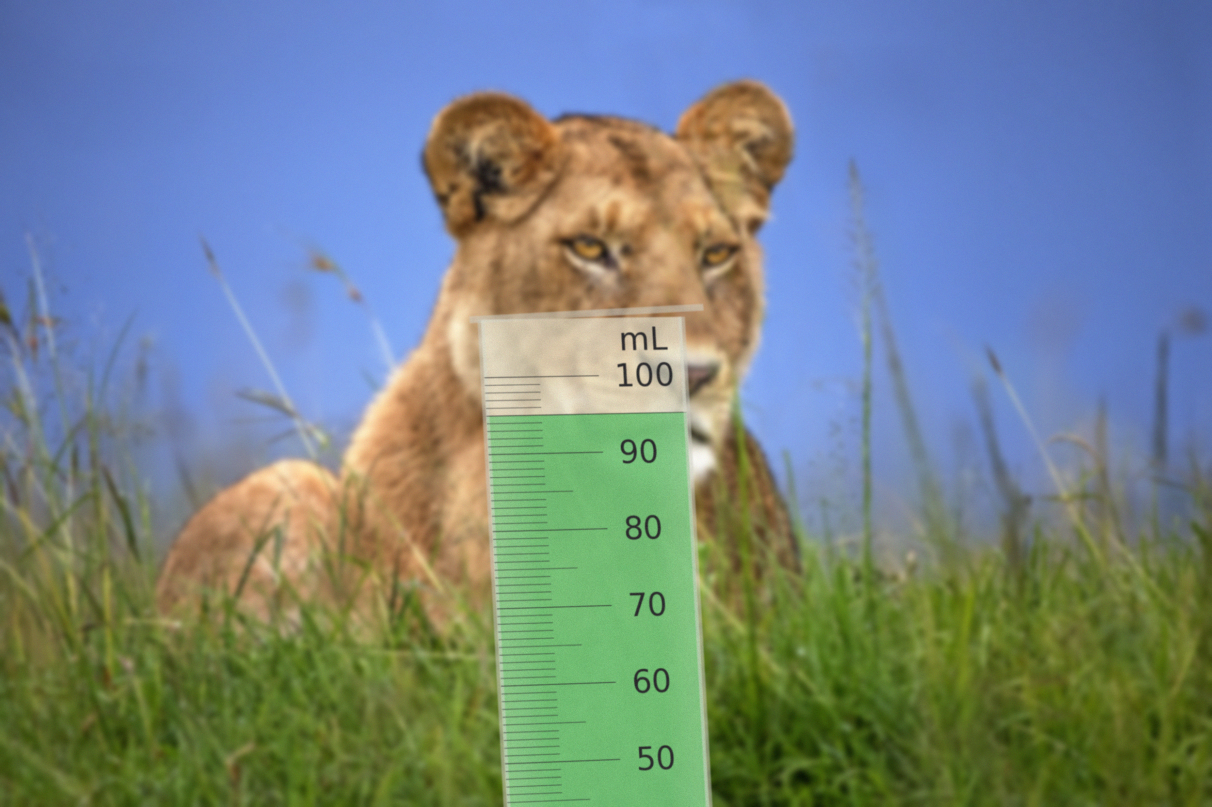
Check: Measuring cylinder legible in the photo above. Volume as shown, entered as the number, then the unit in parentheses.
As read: 95 (mL)
